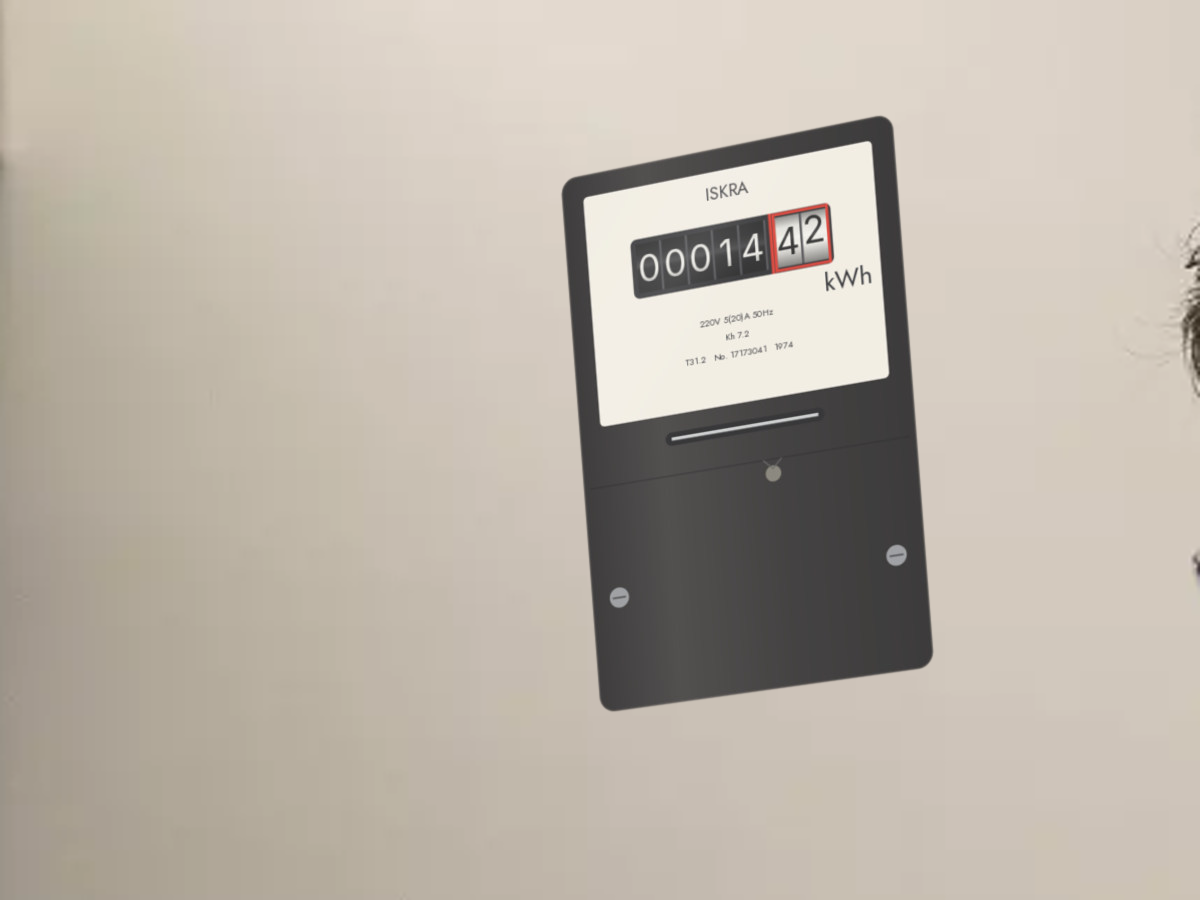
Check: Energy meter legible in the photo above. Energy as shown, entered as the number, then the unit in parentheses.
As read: 14.42 (kWh)
